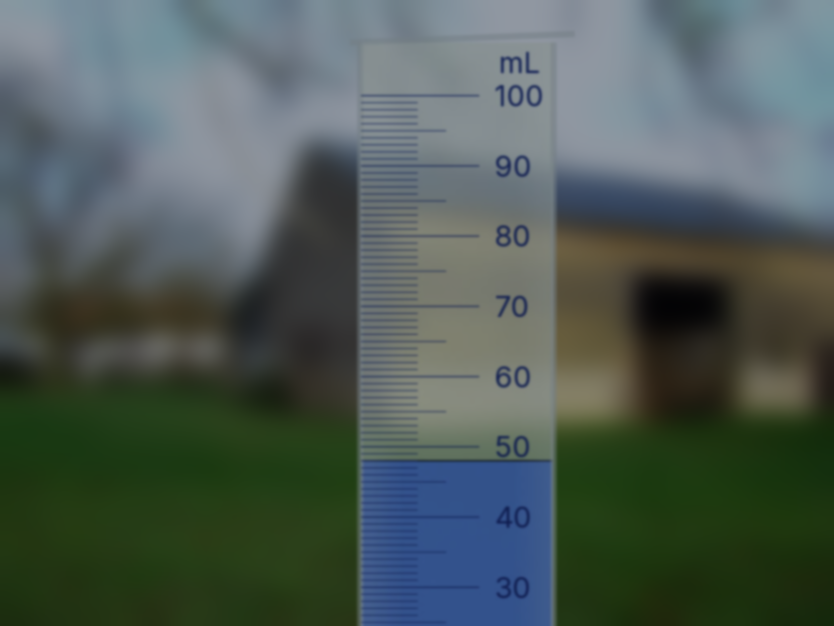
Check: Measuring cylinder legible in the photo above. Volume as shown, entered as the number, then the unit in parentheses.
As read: 48 (mL)
